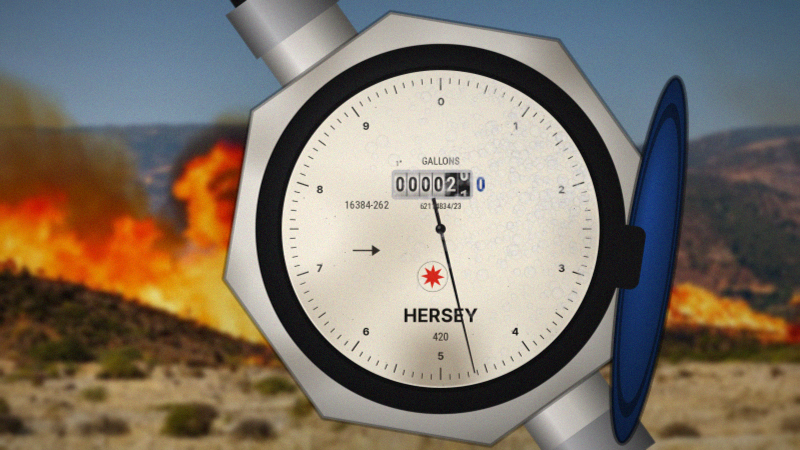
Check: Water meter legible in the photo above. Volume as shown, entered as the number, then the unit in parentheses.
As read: 204.6 (gal)
